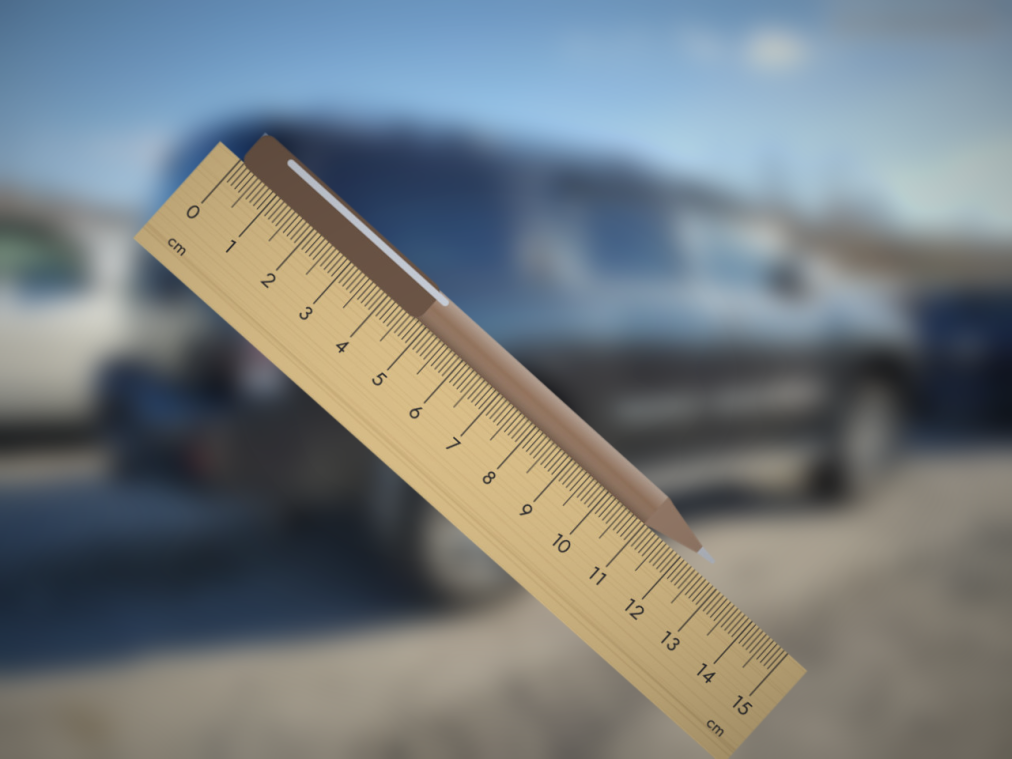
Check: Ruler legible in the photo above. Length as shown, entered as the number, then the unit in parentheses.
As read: 12.6 (cm)
